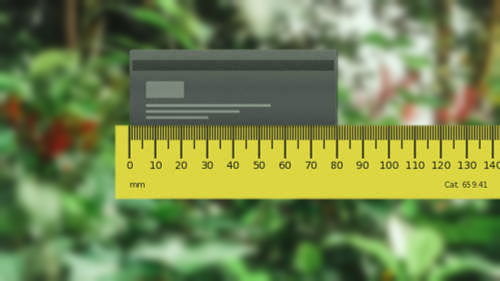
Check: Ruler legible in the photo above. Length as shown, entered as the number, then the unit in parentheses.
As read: 80 (mm)
